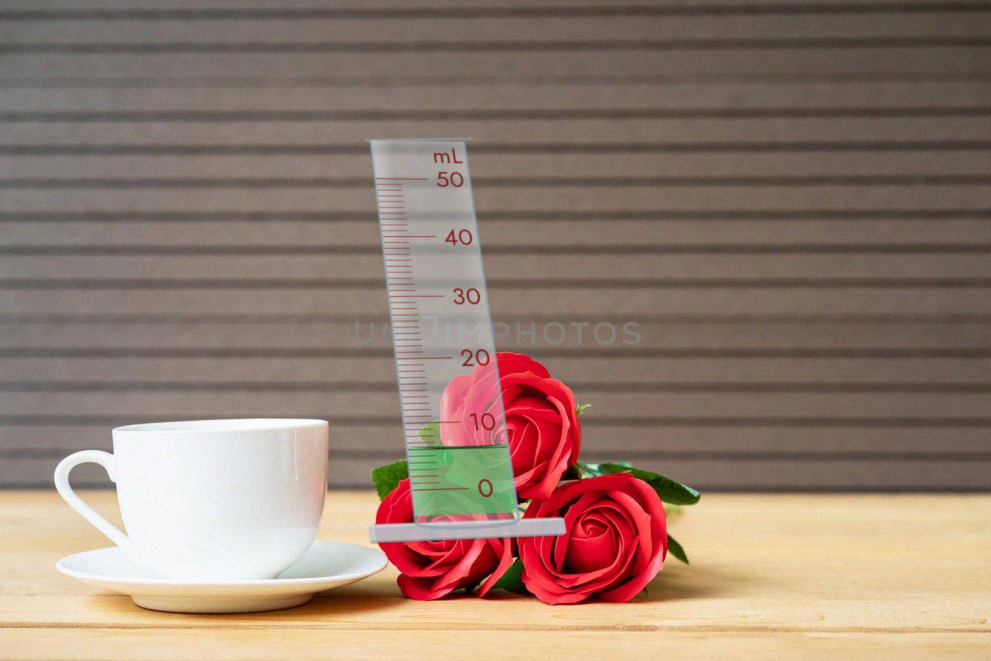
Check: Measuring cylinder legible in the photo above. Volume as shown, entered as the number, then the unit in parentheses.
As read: 6 (mL)
